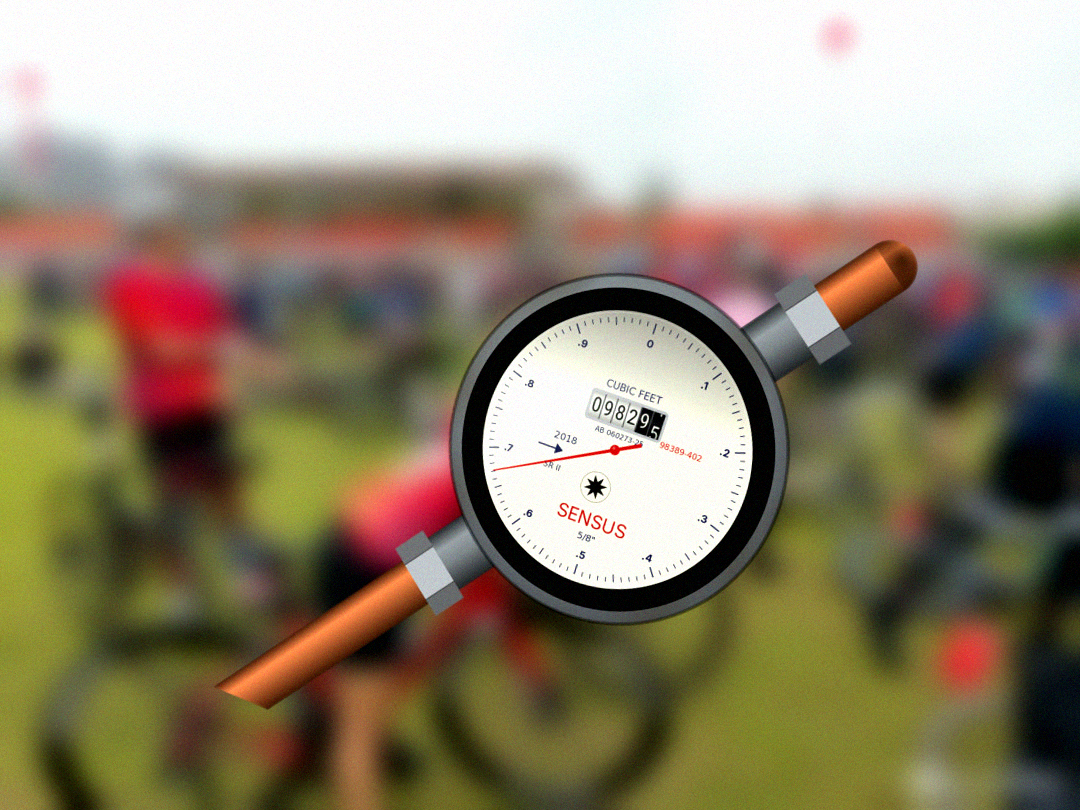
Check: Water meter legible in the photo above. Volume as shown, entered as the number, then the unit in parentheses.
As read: 98294.67 (ft³)
